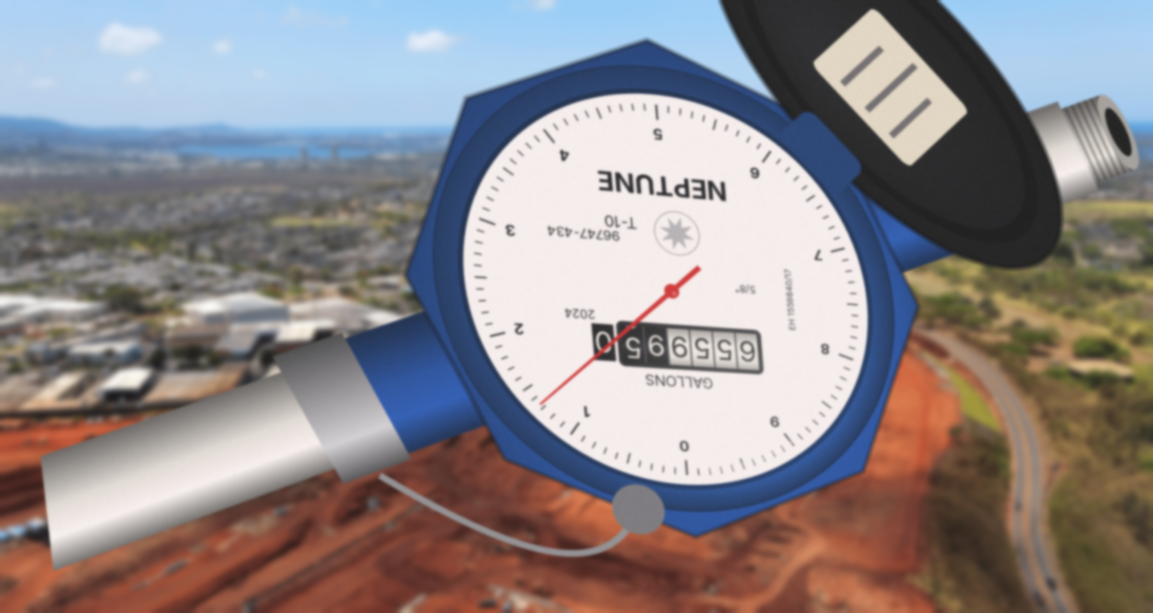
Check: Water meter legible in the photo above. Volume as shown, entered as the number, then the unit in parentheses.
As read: 6559951.3 (gal)
